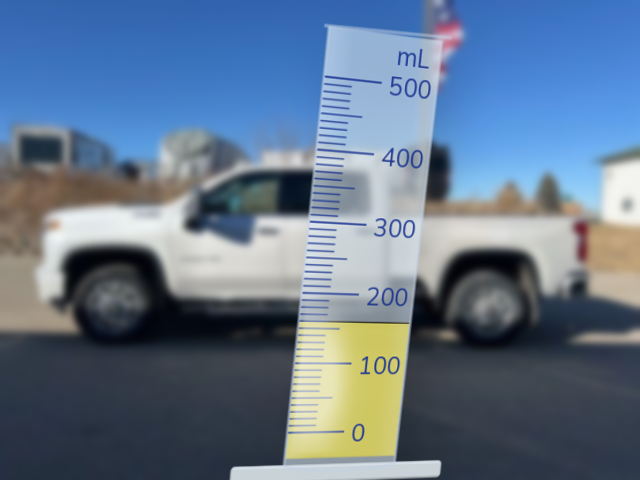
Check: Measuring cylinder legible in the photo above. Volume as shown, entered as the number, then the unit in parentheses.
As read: 160 (mL)
